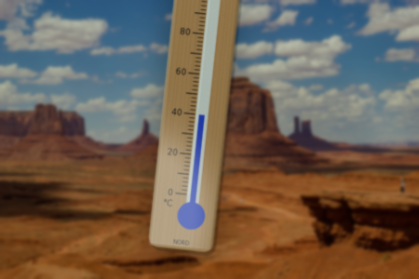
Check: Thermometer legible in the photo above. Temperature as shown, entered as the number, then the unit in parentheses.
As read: 40 (°C)
